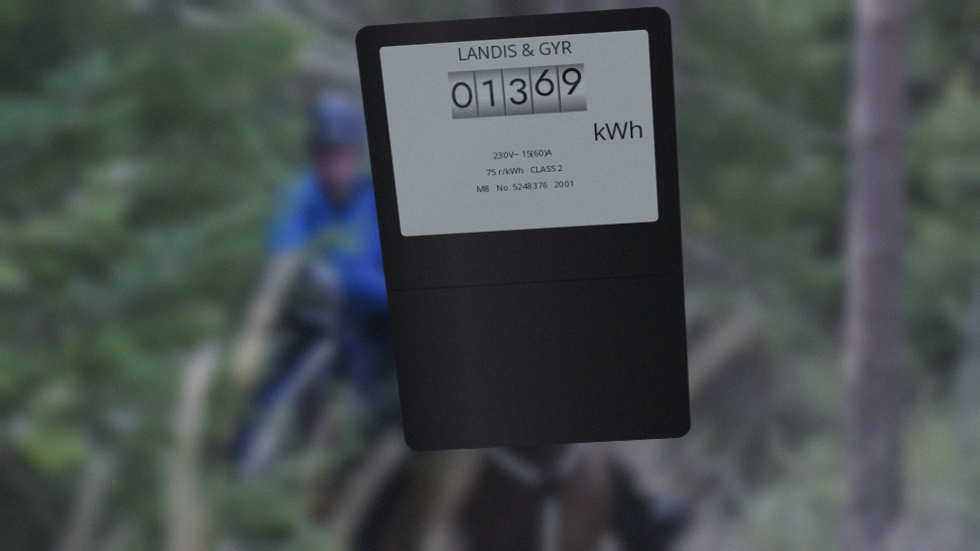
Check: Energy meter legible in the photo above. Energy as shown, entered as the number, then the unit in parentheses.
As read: 1369 (kWh)
